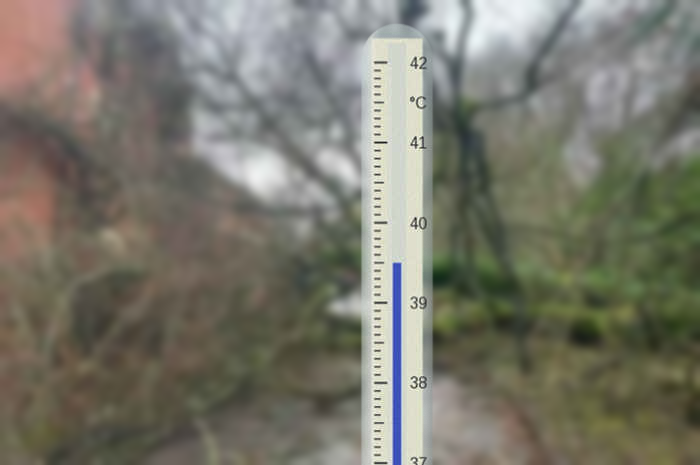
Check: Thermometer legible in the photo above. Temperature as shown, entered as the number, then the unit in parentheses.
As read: 39.5 (°C)
